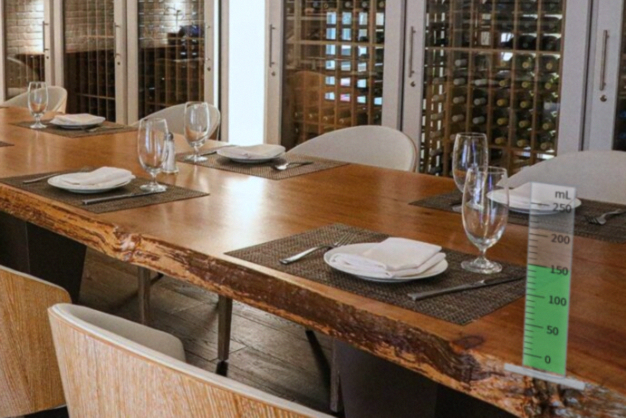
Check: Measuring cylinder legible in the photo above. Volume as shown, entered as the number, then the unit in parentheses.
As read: 150 (mL)
